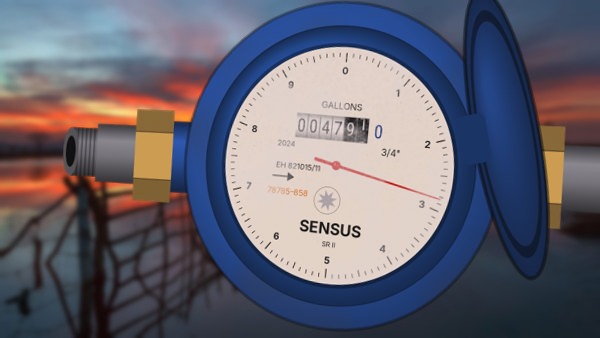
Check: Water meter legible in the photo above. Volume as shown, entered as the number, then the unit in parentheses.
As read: 47912.8 (gal)
